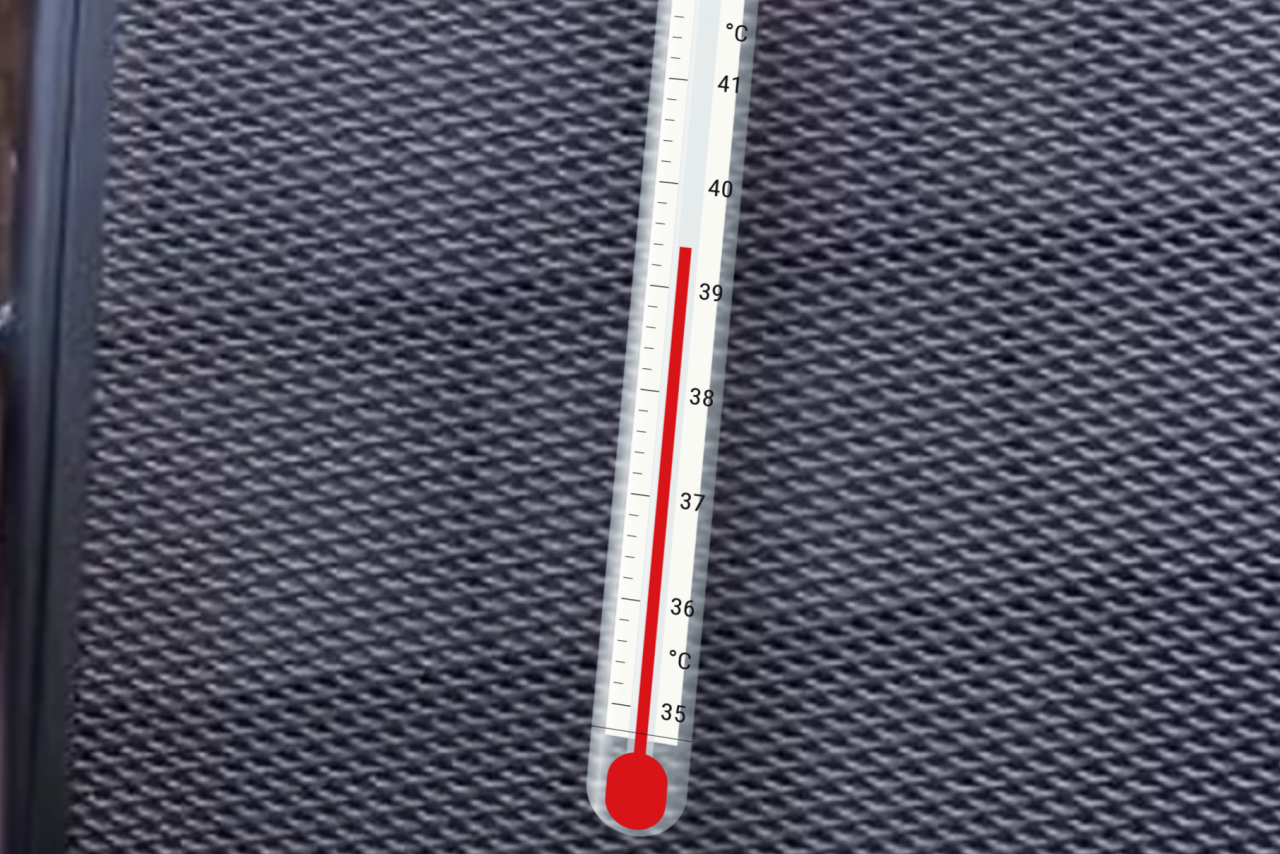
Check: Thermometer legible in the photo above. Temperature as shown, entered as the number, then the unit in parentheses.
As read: 39.4 (°C)
